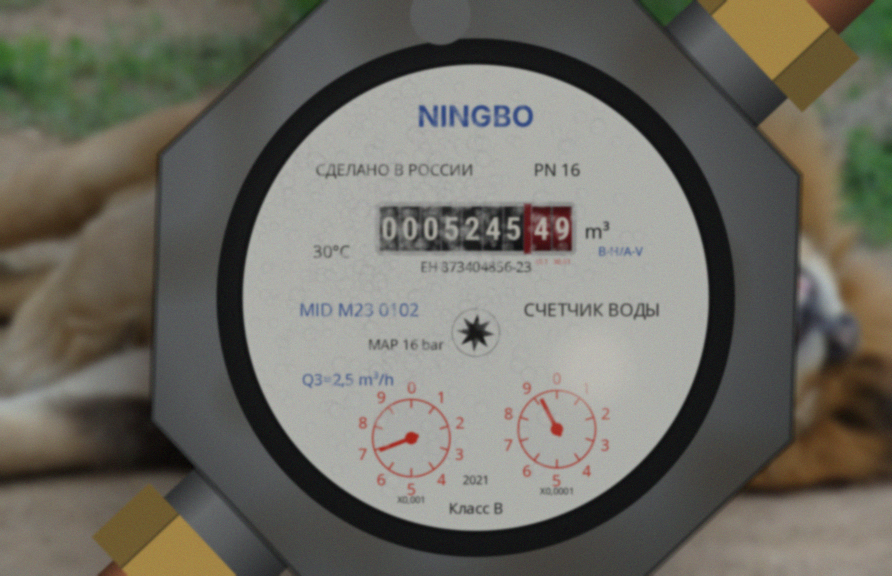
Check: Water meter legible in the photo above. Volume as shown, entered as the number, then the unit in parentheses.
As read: 5245.4969 (m³)
